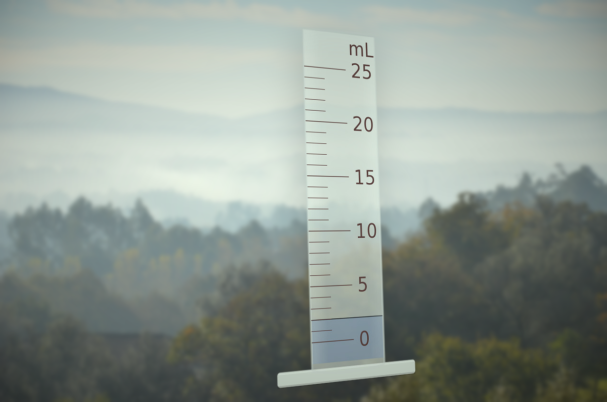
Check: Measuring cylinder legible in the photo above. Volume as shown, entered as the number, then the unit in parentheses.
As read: 2 (mL)
